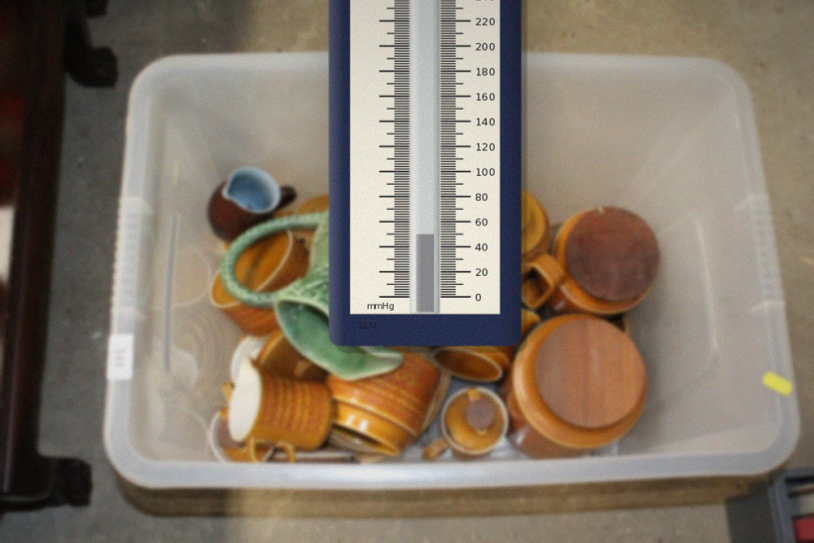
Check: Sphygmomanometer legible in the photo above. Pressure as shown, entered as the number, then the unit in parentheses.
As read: 50 (mmHg)
